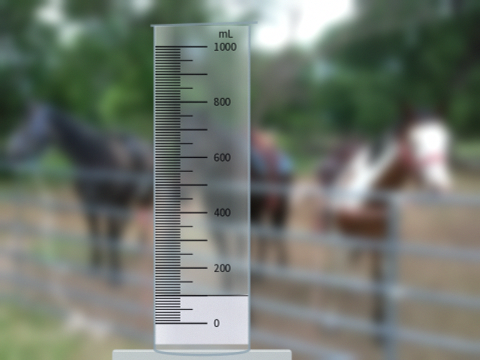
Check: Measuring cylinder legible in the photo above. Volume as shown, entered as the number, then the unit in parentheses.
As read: 100 (mL)
